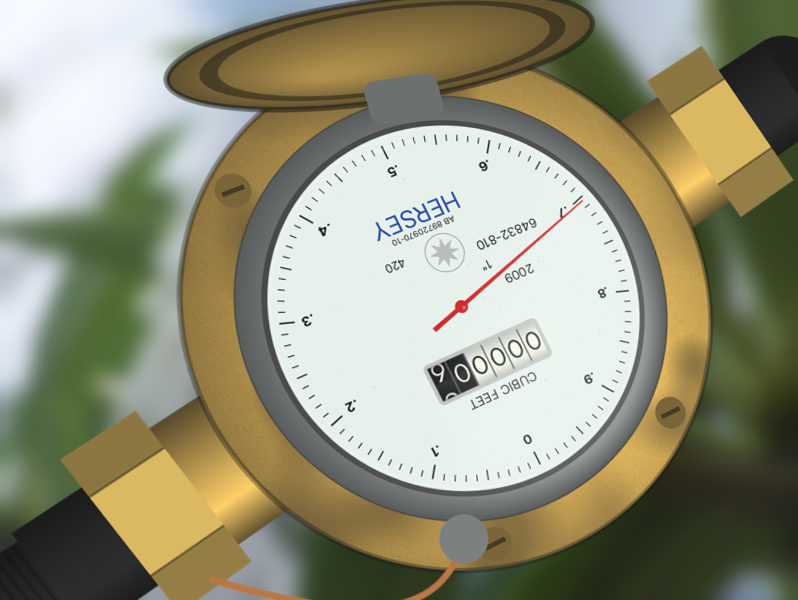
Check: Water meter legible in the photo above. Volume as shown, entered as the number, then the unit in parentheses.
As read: 5.70 (ft³)
